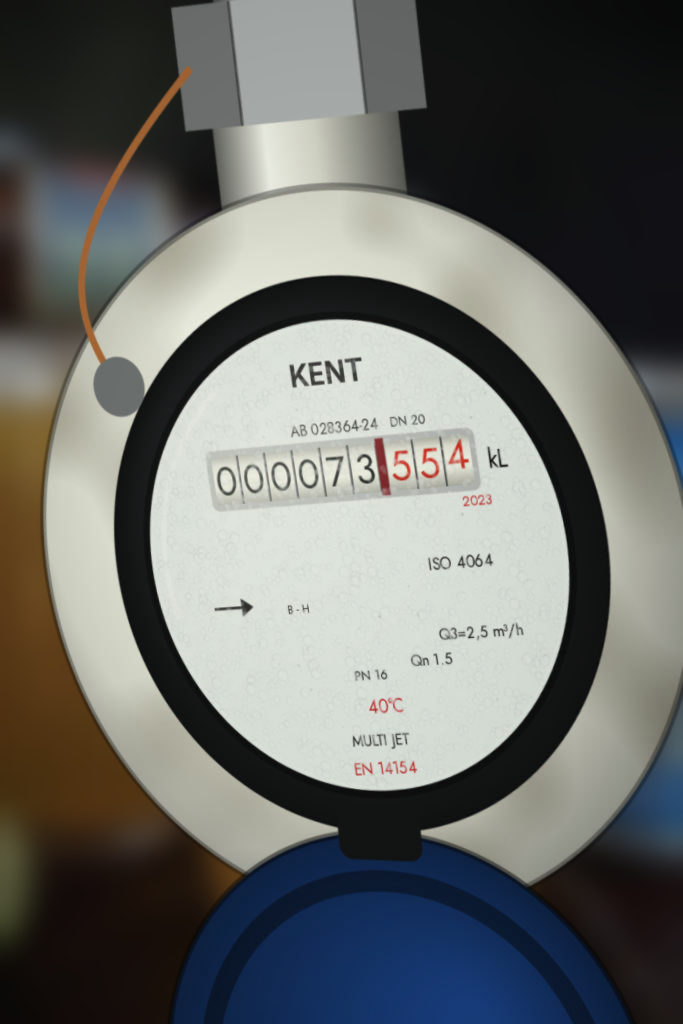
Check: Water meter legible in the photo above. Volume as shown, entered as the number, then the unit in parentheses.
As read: 73.554 (kL)
